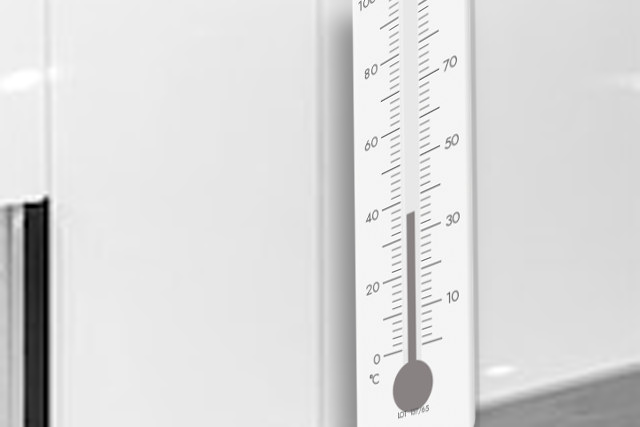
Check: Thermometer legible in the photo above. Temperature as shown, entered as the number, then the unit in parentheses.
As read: 36 (°C)
